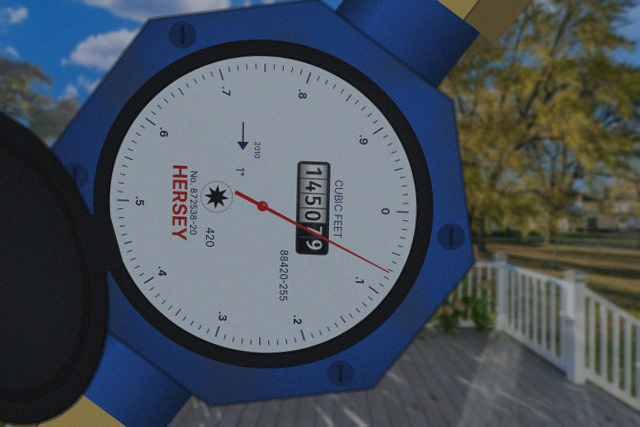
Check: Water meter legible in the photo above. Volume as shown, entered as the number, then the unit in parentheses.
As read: 145079.07 (ft³)
